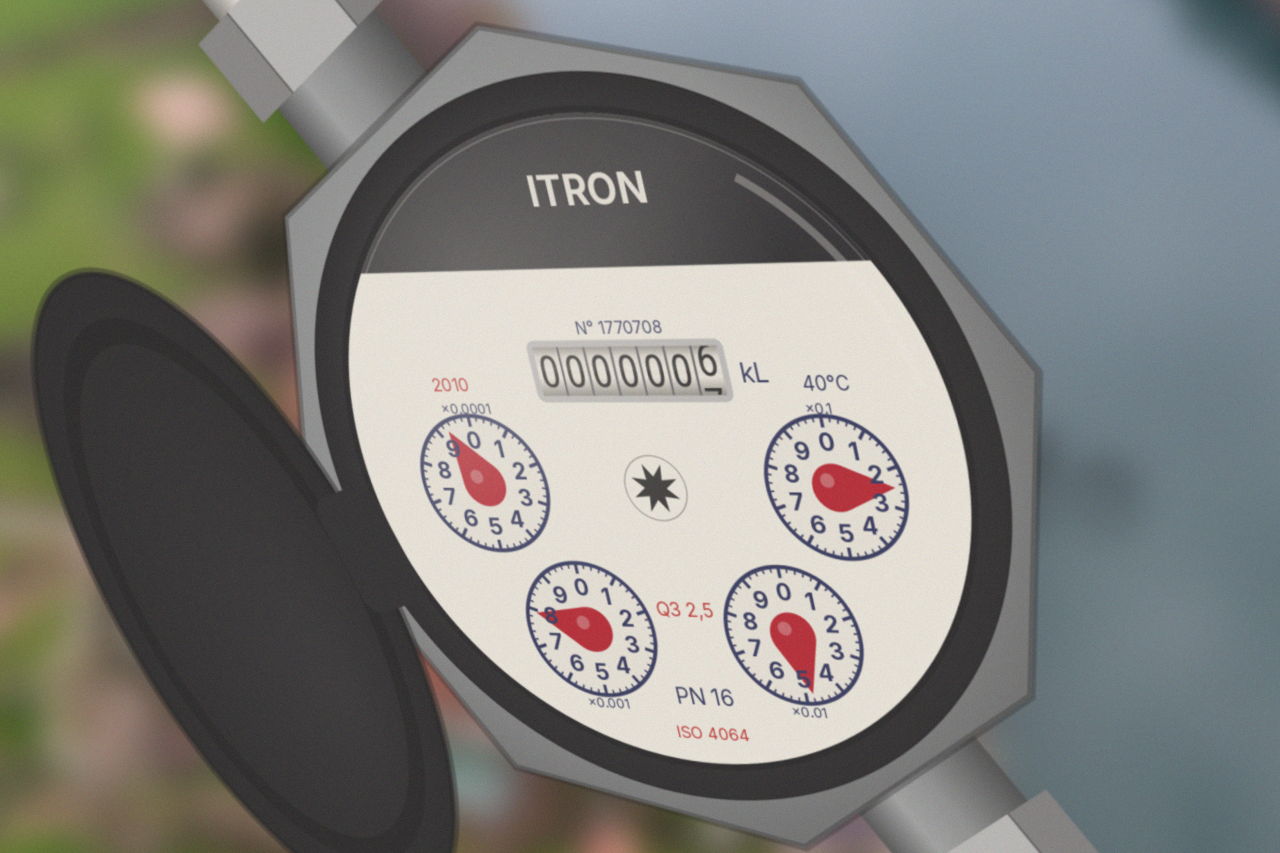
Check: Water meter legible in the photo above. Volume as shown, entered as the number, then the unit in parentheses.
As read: 6.2479 (kL)
